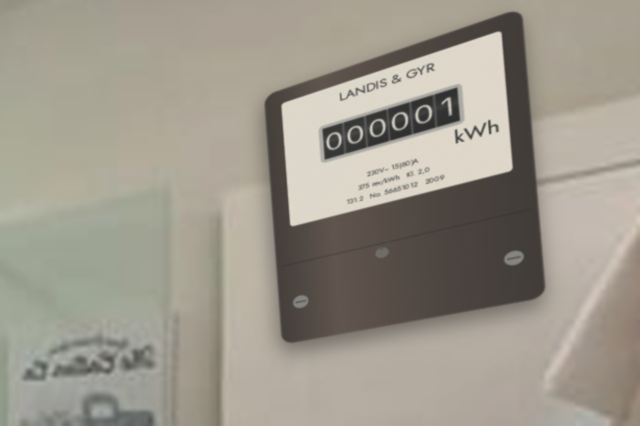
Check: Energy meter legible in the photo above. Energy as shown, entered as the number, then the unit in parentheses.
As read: 1 (kWh)
